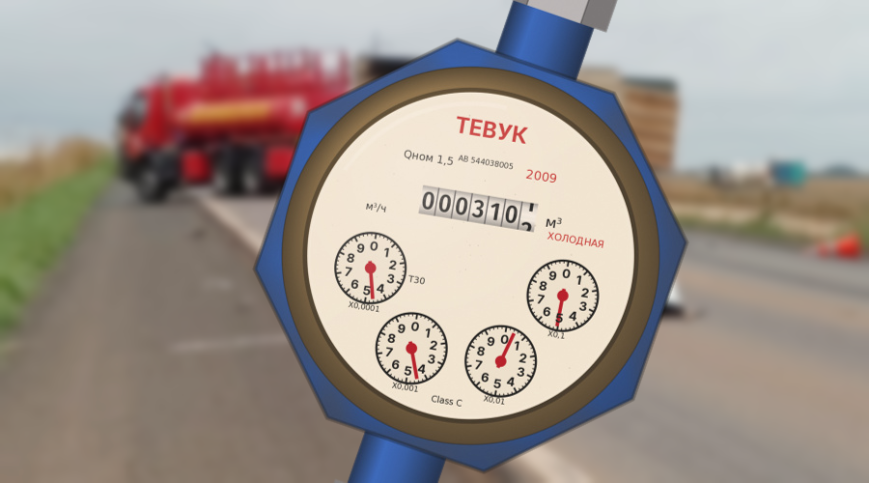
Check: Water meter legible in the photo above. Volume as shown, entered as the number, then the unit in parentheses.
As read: 3101.5044 (m³)
